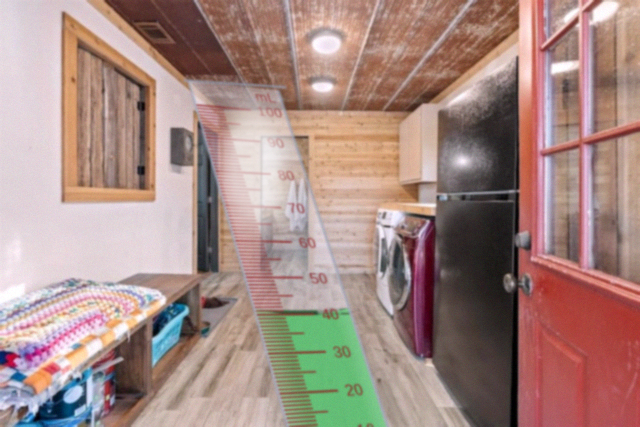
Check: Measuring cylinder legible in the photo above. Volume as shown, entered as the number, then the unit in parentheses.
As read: 40 (mL)
